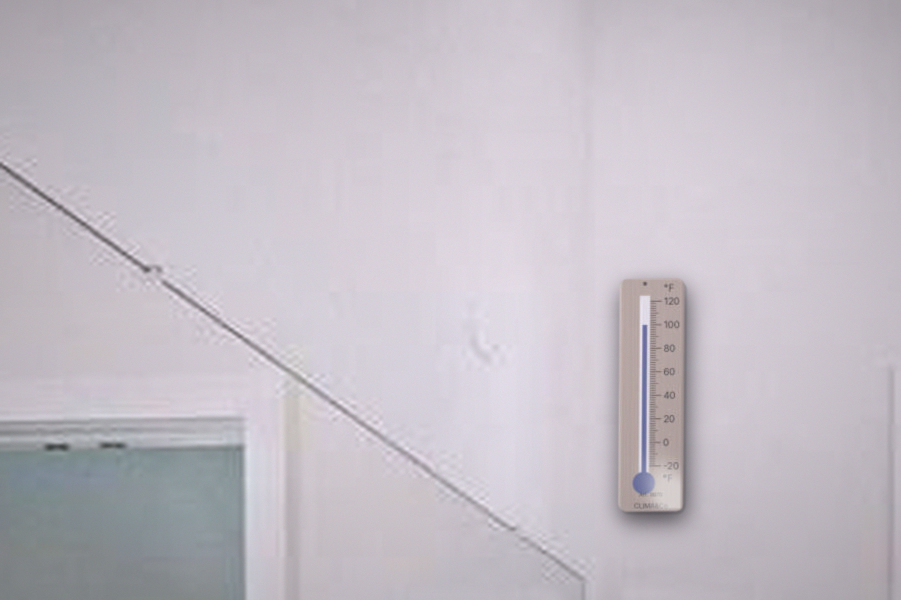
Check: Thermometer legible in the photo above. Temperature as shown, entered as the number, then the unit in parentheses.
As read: 100 (°F)
